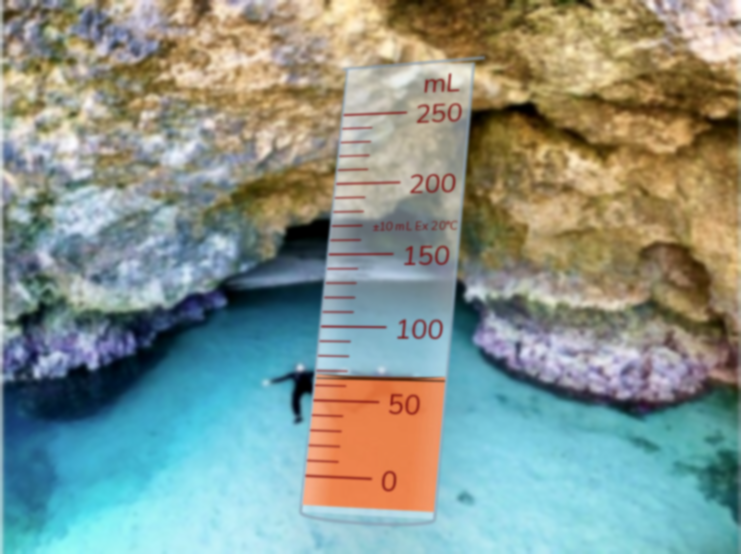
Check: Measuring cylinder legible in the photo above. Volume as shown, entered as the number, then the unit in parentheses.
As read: 65 (mL)
